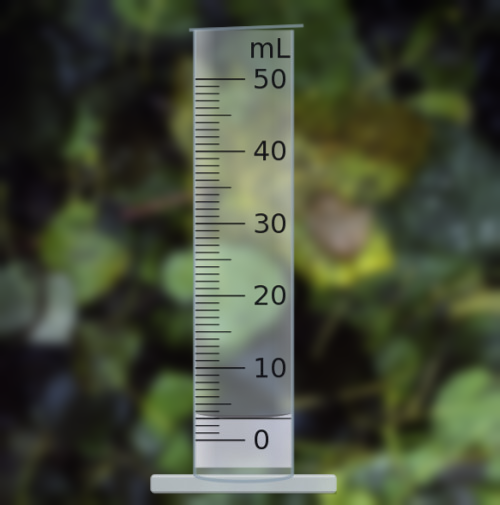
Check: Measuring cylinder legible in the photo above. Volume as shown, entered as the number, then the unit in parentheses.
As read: 3 (mL)
